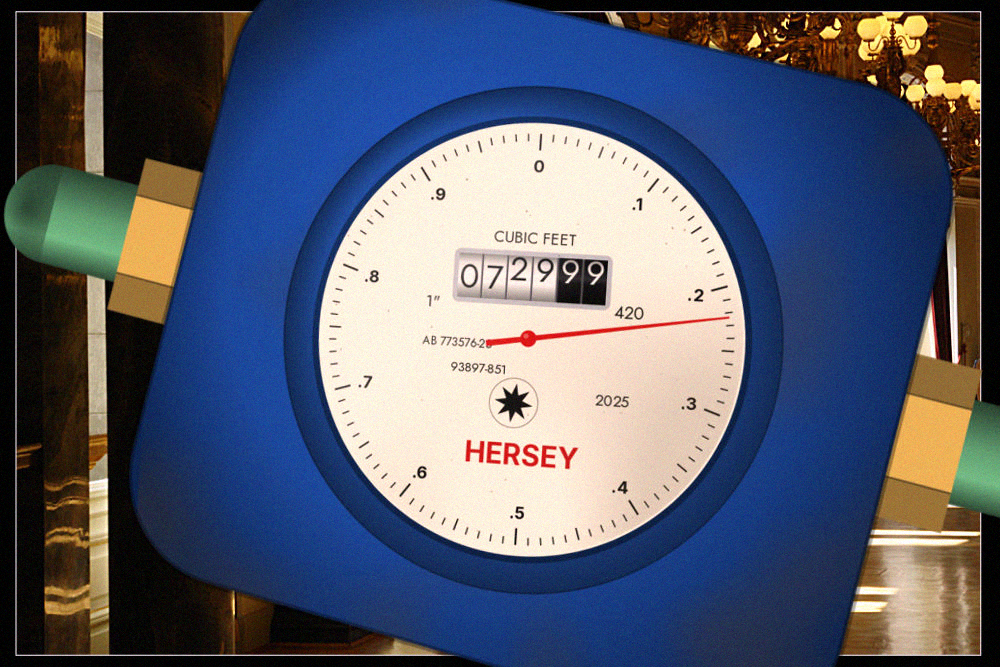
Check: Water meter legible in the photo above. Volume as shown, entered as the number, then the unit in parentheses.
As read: 72999.22 (ft³)
